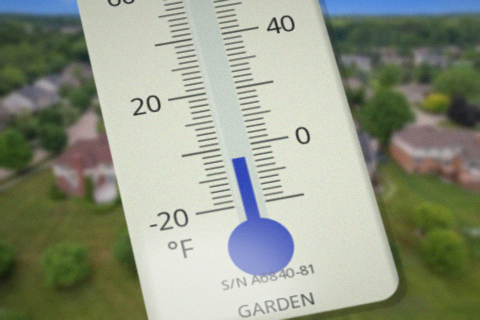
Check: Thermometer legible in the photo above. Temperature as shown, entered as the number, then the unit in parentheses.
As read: -4 (°F)
